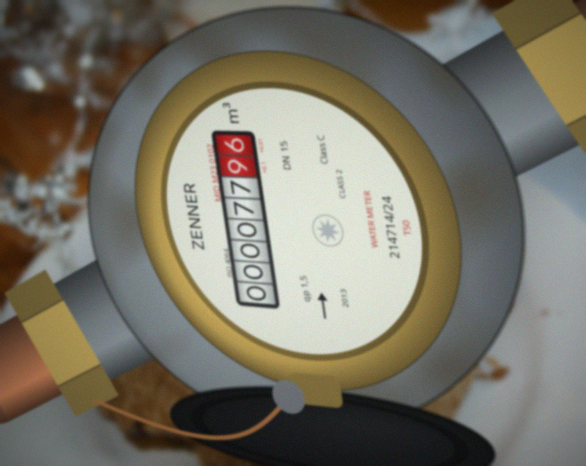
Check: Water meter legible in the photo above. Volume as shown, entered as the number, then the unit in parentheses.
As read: 77.96 (m³)
